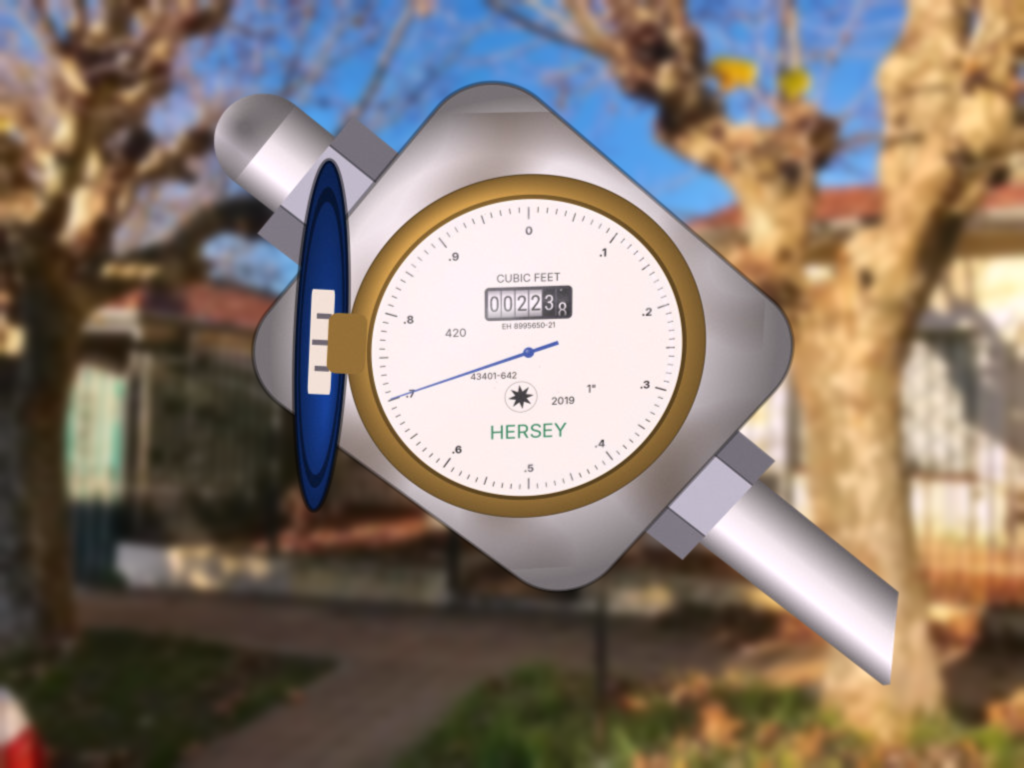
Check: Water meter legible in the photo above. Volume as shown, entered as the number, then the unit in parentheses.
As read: 2237.70 (ft³)
